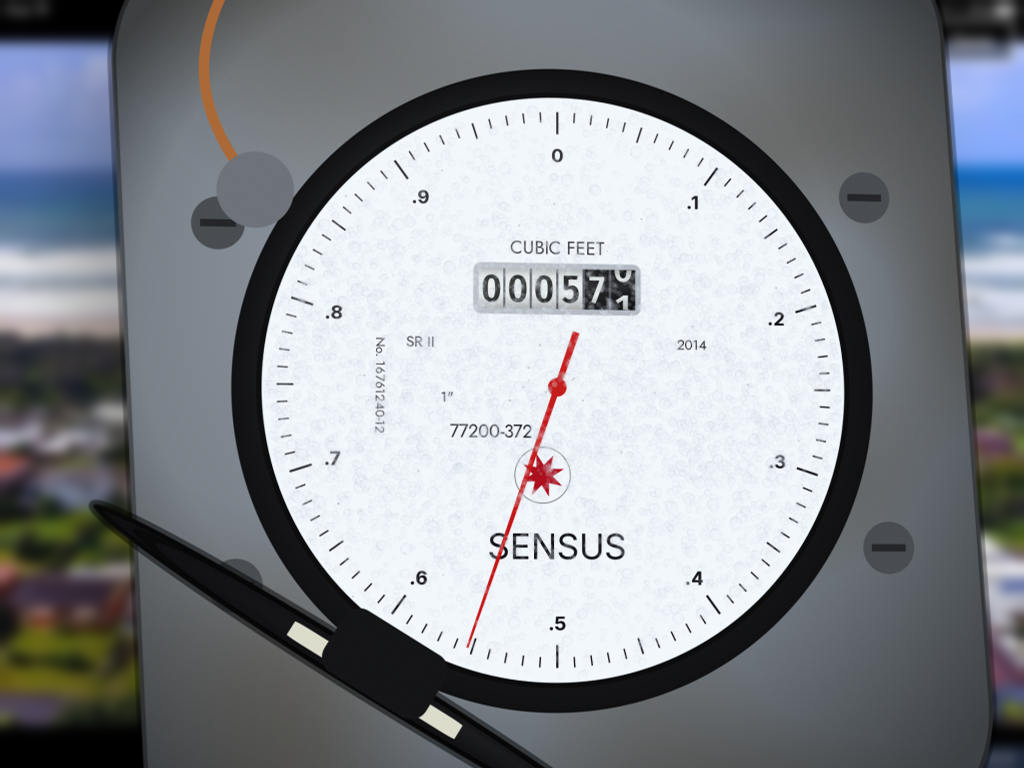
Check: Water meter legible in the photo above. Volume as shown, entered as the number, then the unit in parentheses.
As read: 570.55 (ft³)
